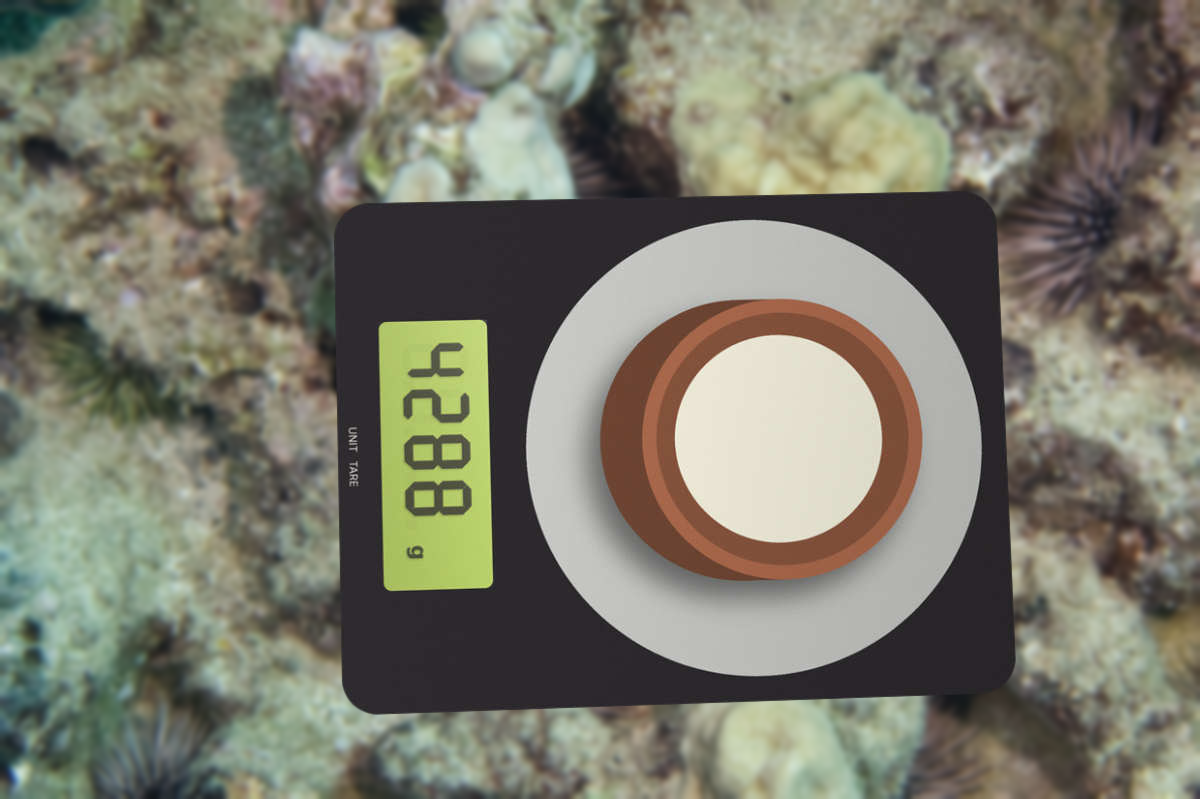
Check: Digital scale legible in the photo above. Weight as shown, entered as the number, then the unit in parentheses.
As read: 4288 (g)
